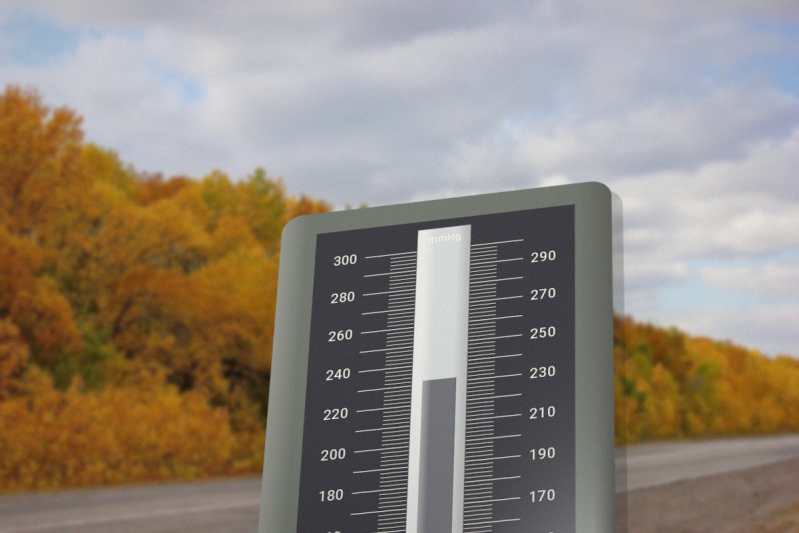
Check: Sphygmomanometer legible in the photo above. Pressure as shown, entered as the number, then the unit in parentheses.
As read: 232 (mmHg)
